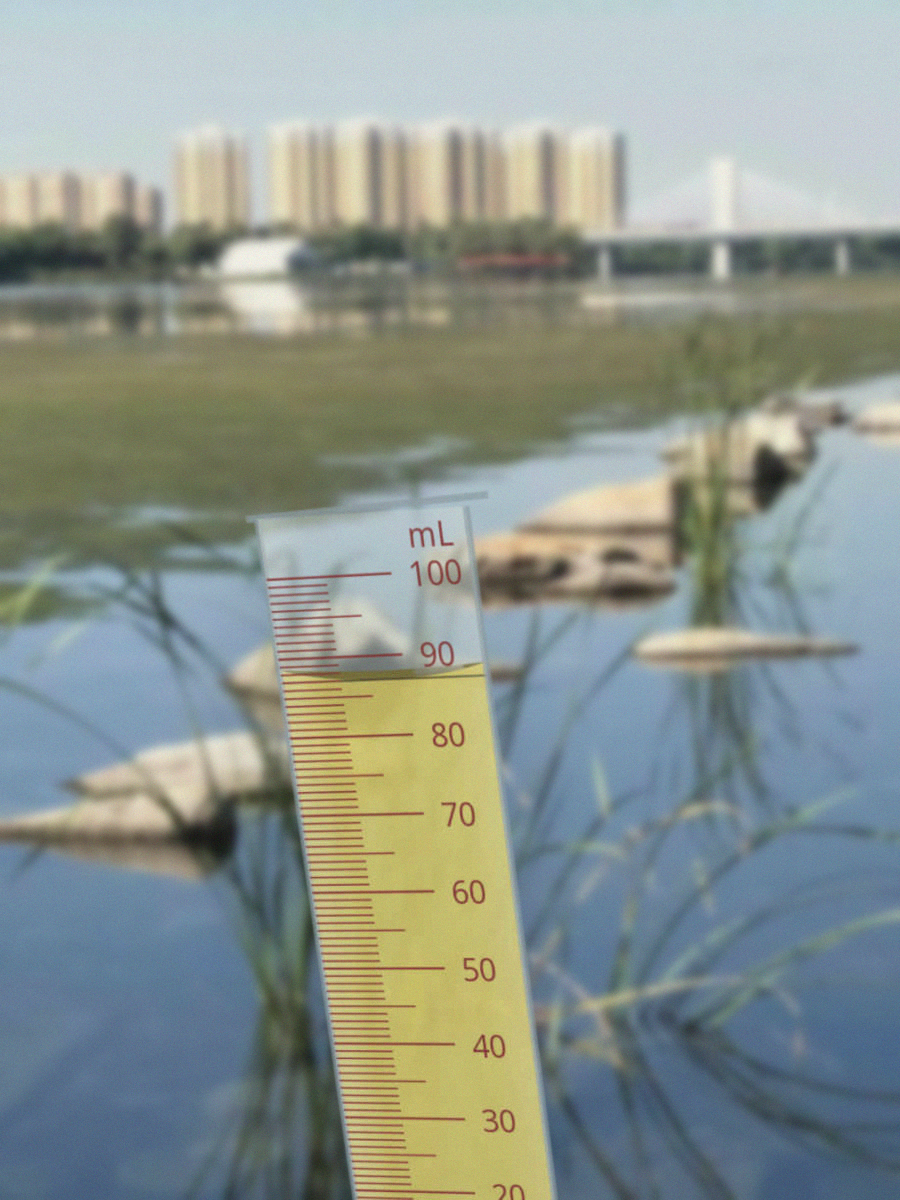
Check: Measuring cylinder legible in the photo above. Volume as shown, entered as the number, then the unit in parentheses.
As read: 87 (mL)
